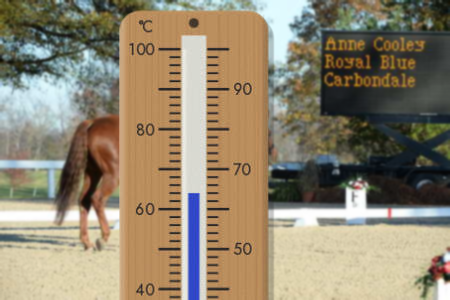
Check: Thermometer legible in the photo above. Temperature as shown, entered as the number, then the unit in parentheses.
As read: 64 (°C)
